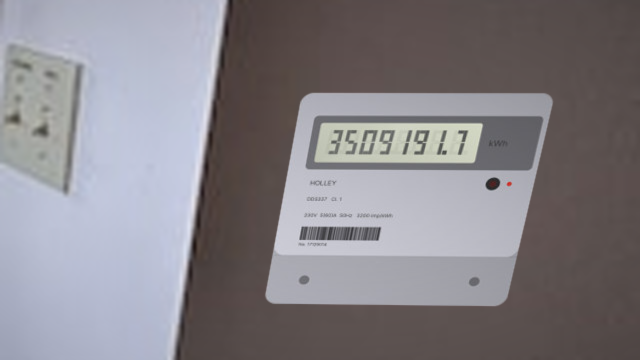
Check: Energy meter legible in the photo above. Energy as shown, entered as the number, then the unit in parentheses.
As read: 3509191.7 (kWh)
